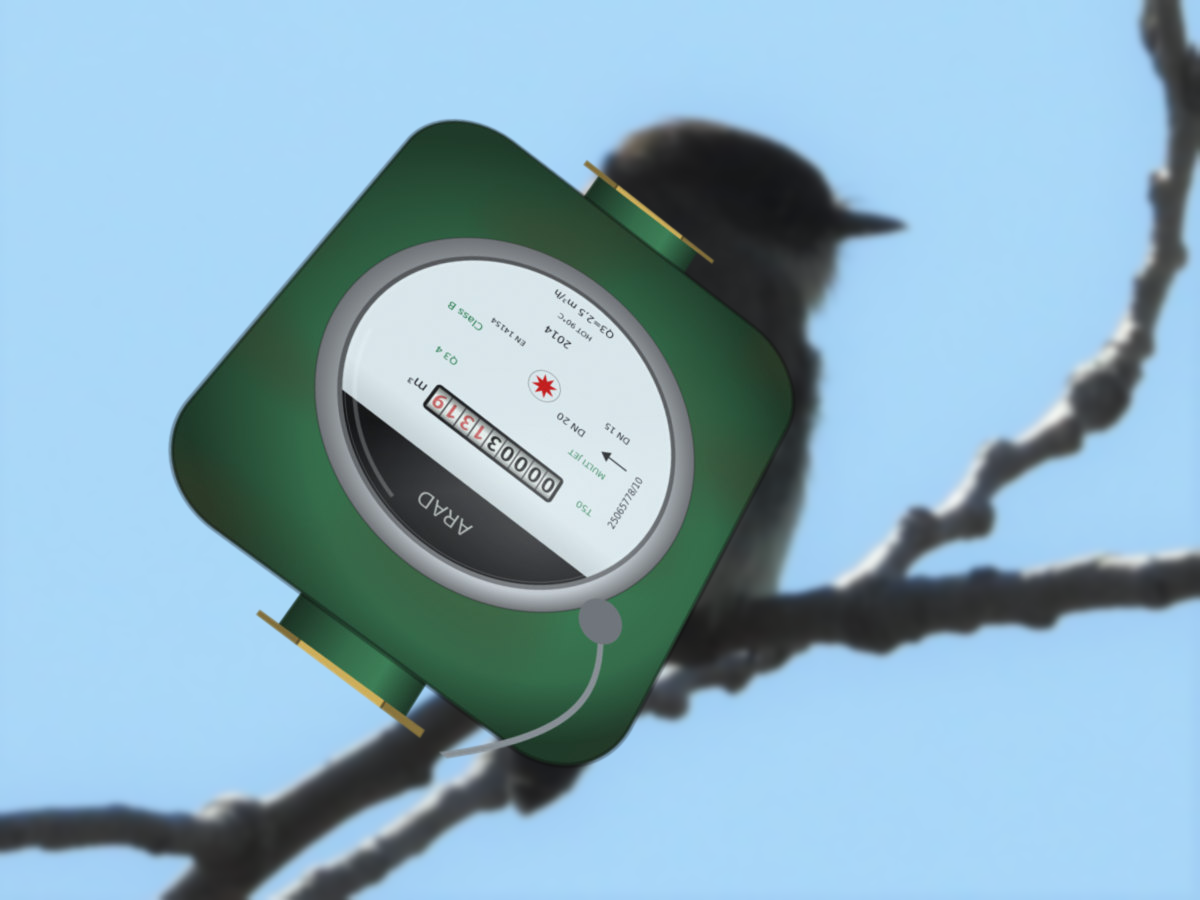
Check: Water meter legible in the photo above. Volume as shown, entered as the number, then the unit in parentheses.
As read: 3.1319 (m³)
